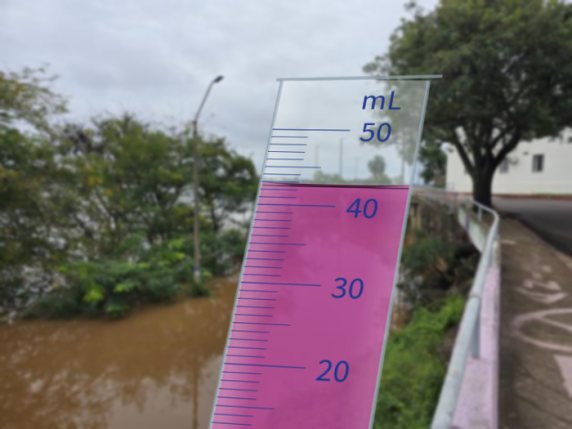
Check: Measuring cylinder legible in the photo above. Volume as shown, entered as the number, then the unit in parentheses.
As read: 42.5 (mL)
